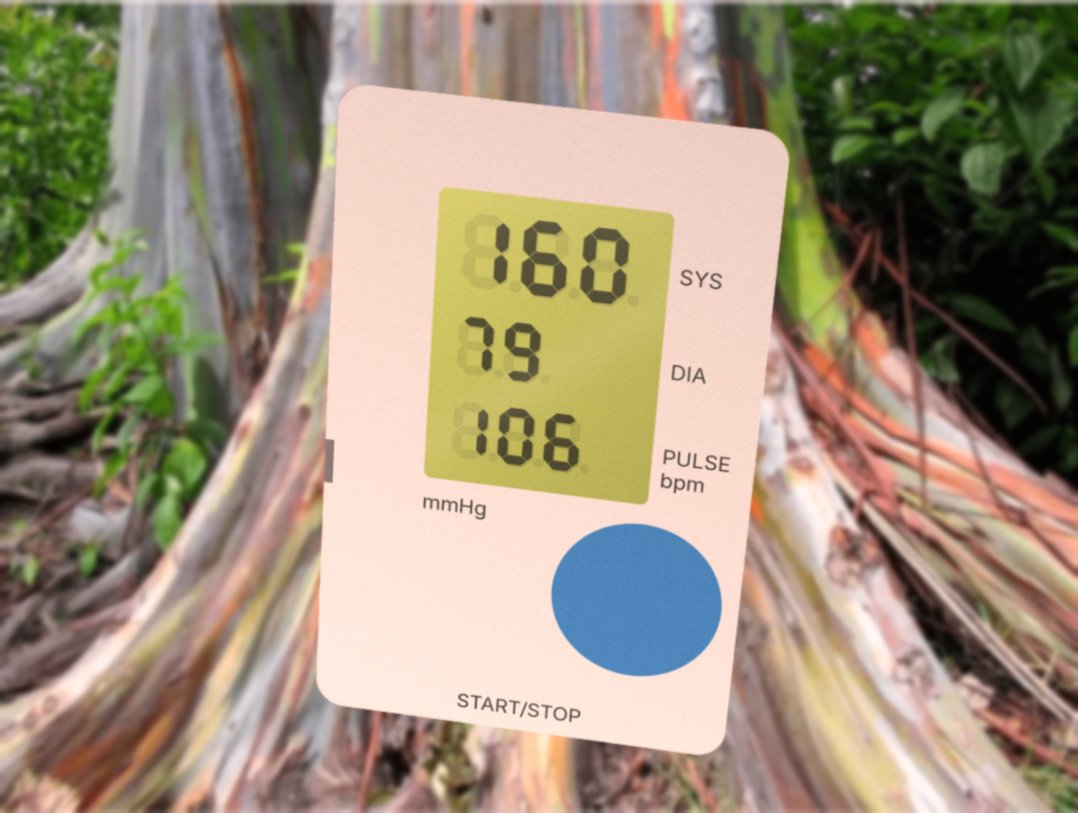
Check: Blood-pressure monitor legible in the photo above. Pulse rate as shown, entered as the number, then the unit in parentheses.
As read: 106 (bpm)
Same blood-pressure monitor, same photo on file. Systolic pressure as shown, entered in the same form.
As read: 160 (mmHg)
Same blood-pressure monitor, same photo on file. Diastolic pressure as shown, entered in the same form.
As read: 79 (mmHg)
